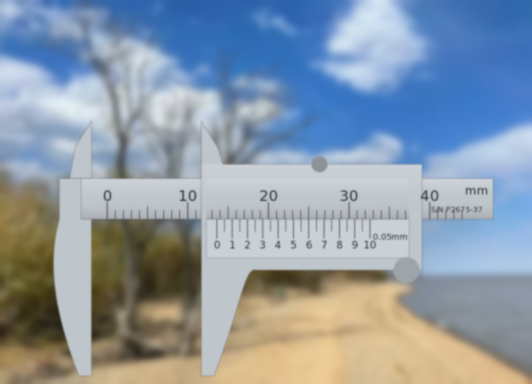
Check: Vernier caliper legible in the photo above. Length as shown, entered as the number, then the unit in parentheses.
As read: 13.6 (mm)
